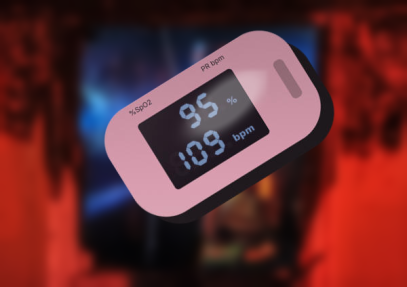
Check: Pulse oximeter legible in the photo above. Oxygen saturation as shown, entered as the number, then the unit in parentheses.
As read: 95 (%)
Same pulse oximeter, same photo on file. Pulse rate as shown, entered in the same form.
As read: 109 (bpm)
